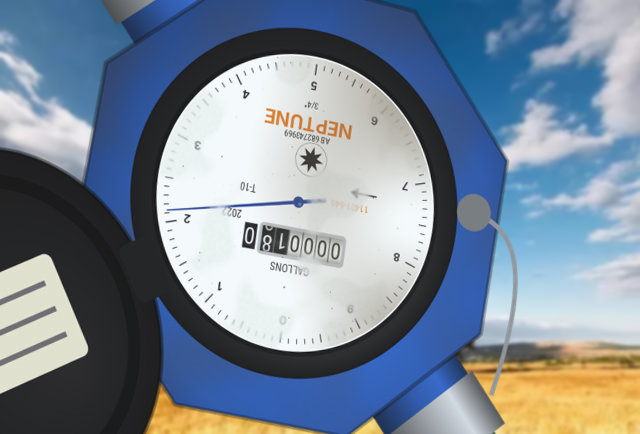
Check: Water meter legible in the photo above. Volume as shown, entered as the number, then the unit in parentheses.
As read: 182.1 (gal)
